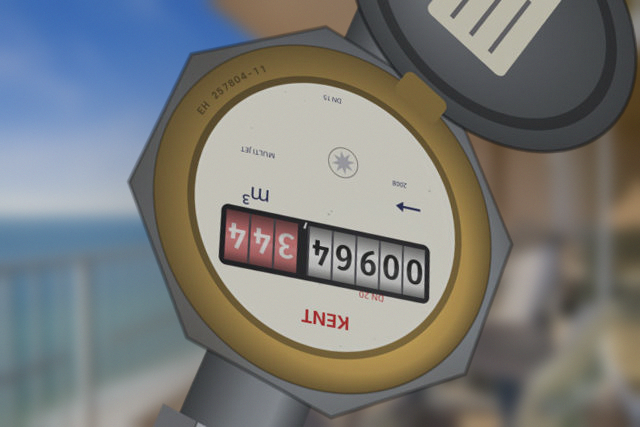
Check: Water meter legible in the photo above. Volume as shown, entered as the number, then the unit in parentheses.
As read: 964.344 (m³)
